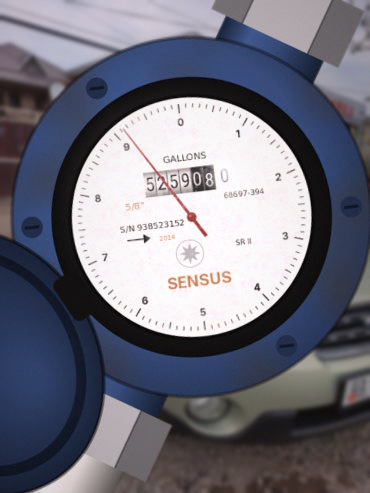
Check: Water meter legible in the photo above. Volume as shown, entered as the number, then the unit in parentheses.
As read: 5259079.1 (gal)
